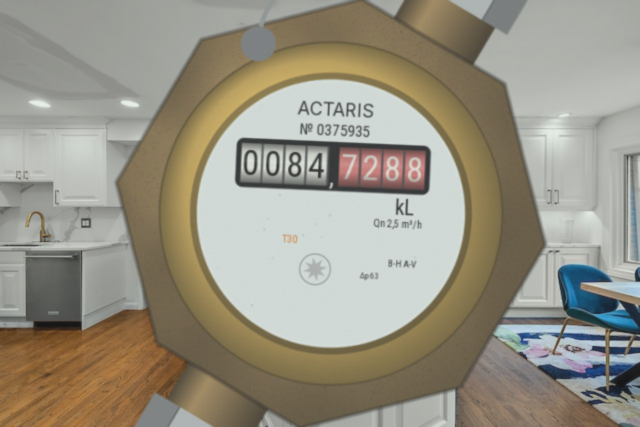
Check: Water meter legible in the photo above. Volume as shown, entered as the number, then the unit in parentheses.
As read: 84.7288 (kL)
